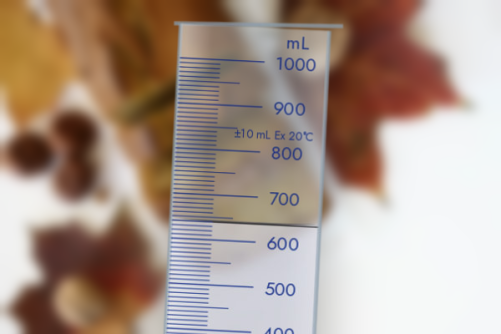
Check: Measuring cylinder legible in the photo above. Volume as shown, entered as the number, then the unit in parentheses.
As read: 640 (mL)
